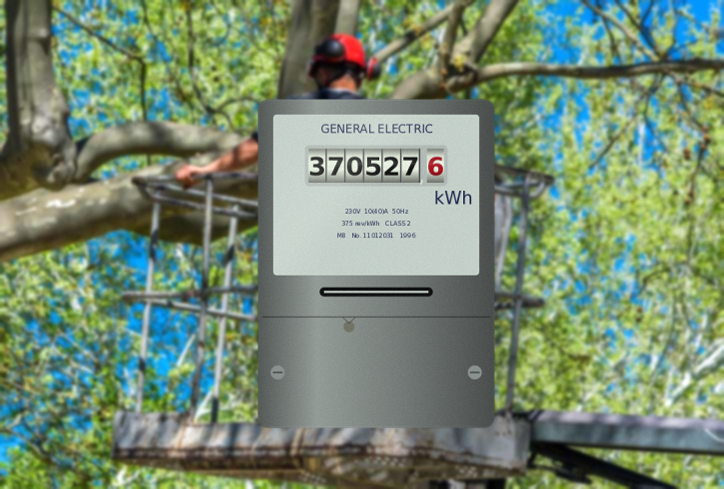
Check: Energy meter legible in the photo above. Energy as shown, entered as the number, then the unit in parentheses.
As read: 370527.6 (kWh)
